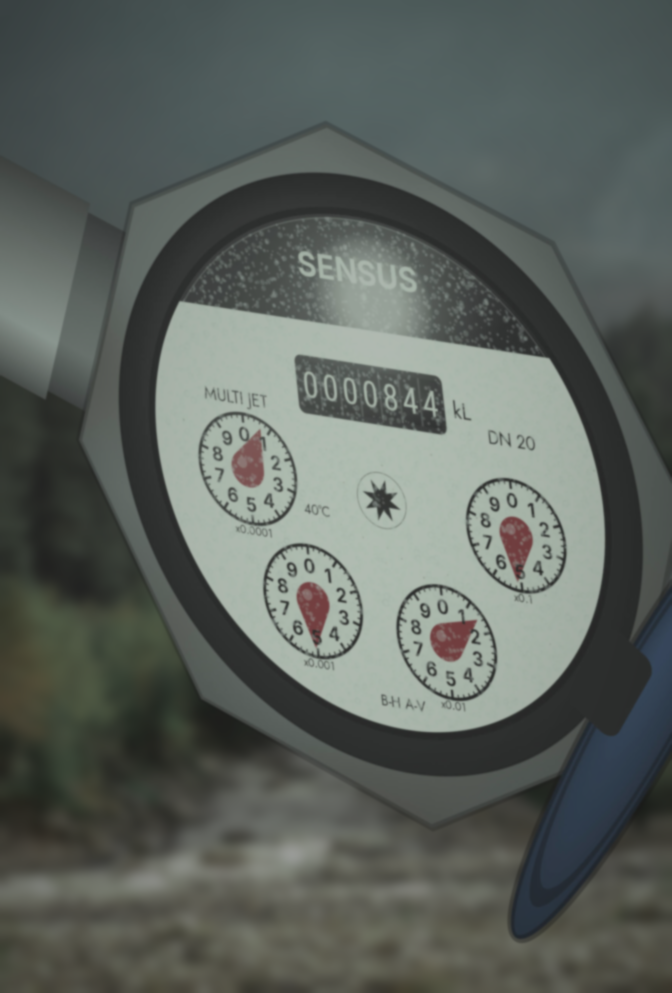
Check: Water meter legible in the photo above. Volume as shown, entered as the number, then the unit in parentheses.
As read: 844.5150 (kL)
